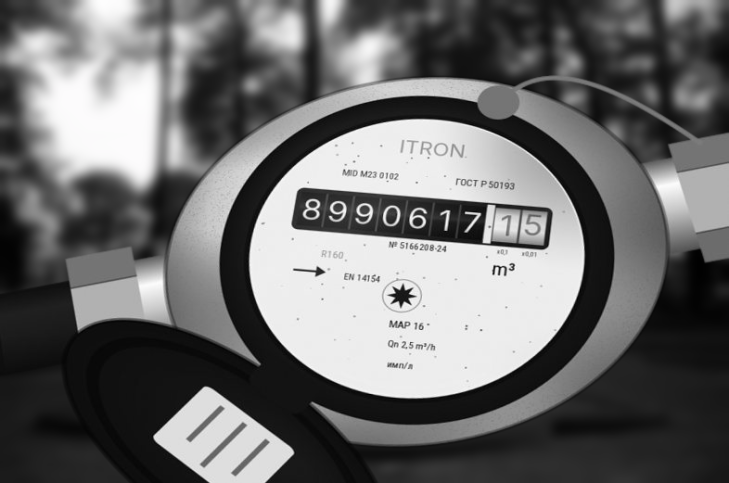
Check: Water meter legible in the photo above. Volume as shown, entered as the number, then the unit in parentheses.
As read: 8990617.15 (m³)
